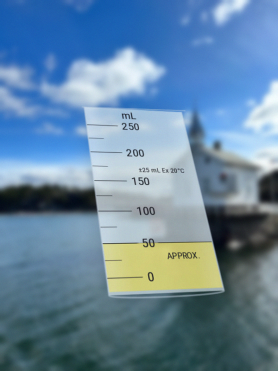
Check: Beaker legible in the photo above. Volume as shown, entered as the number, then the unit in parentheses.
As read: 50 (mL)
